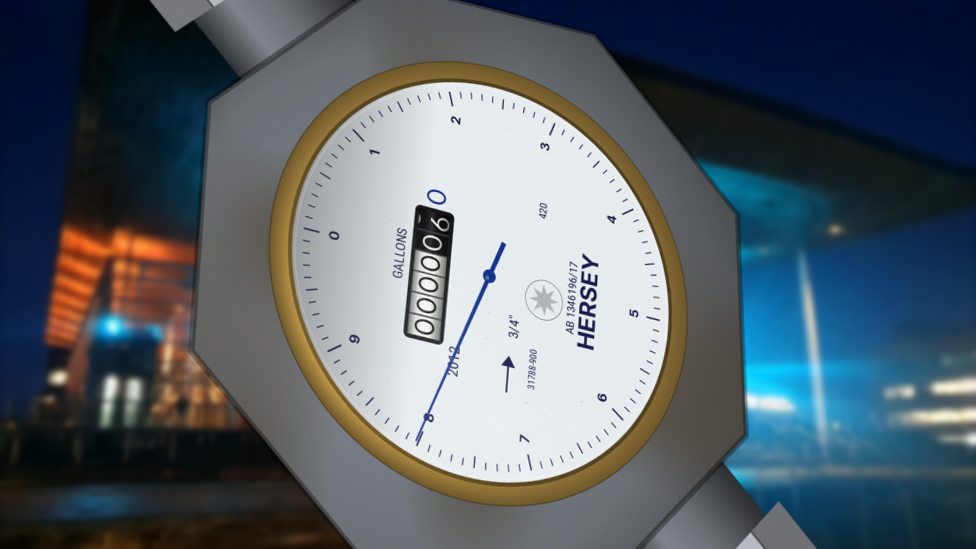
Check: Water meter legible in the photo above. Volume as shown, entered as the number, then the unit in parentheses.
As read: 58.0 (gal)
